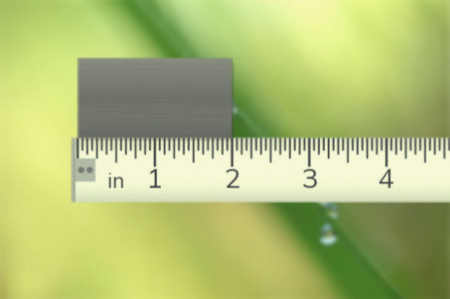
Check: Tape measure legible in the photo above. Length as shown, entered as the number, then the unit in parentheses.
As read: 2 (in)
